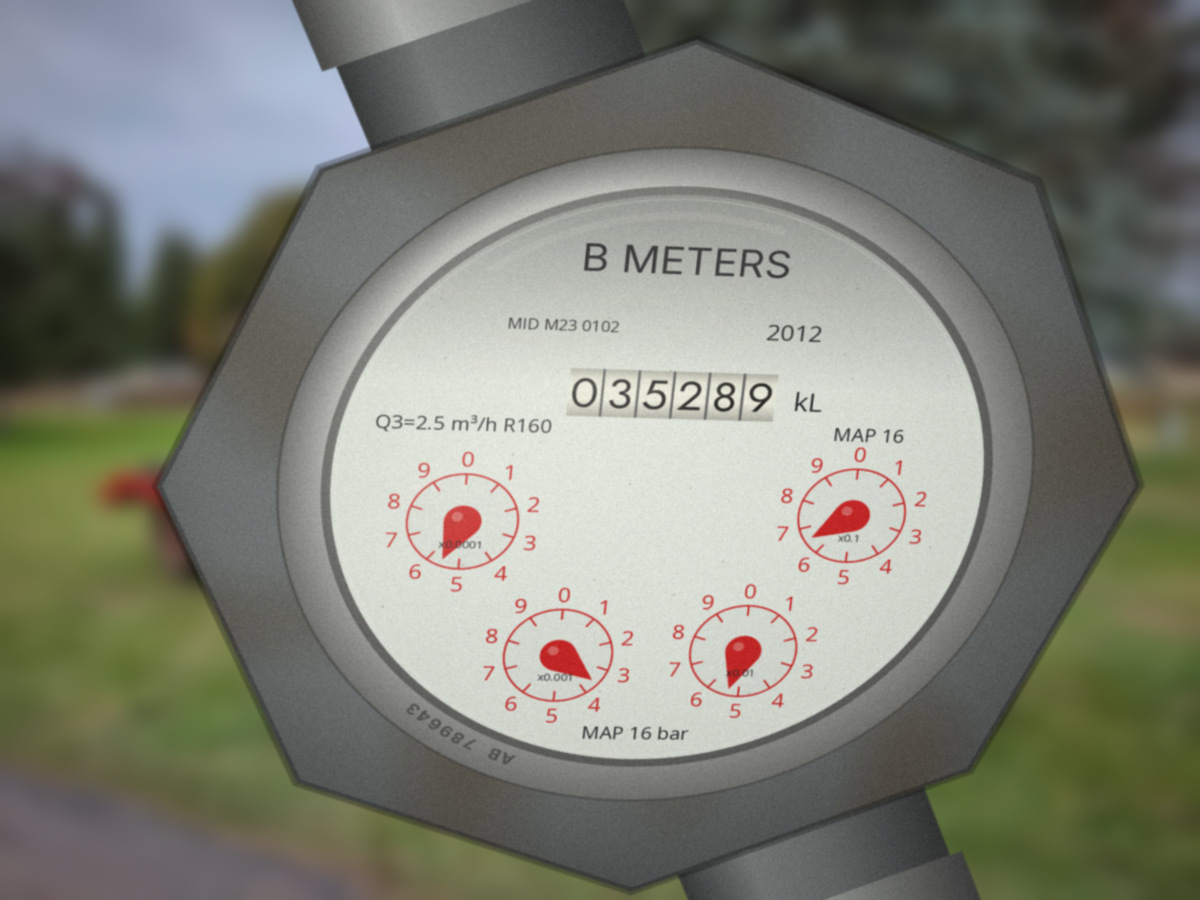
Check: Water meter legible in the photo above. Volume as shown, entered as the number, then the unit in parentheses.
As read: 35289.6535 (kL)
